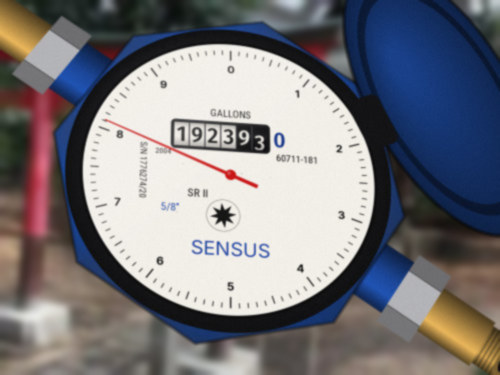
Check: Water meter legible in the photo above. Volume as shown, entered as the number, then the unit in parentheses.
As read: 1923928.1 (gal)
